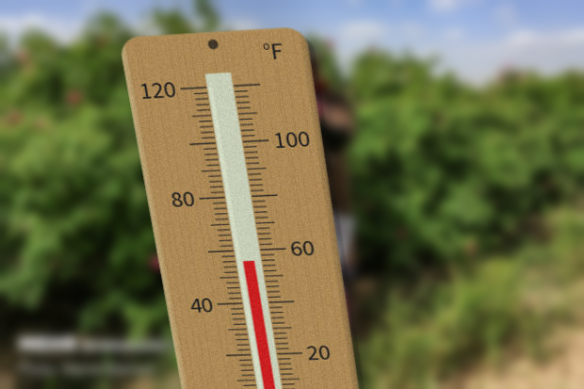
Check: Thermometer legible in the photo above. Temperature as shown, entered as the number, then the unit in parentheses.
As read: 56 (°F)
